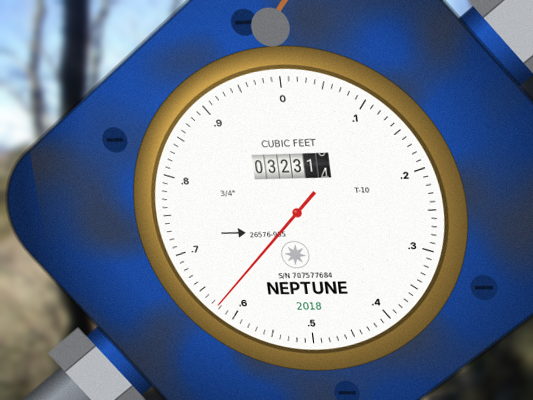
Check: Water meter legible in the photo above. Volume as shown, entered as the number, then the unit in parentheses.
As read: 32313.62 (ft³)
